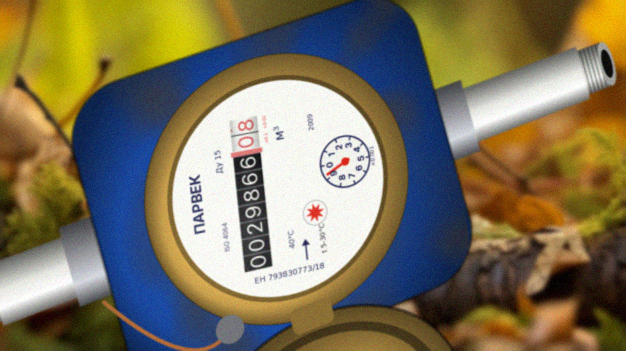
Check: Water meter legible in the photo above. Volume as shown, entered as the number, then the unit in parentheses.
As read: 29866.079 (m³)
